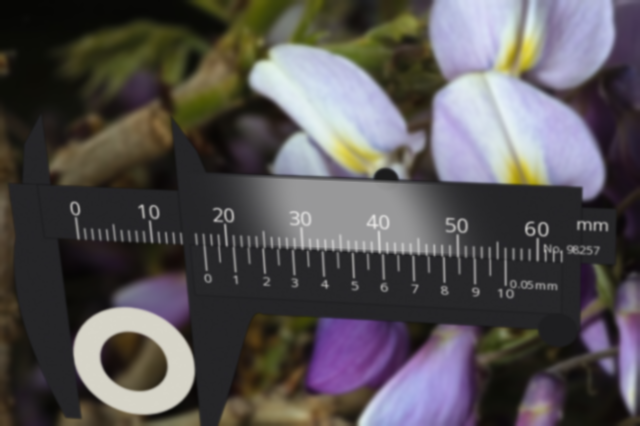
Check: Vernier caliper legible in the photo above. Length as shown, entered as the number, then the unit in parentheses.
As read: 17.0 (mm)
